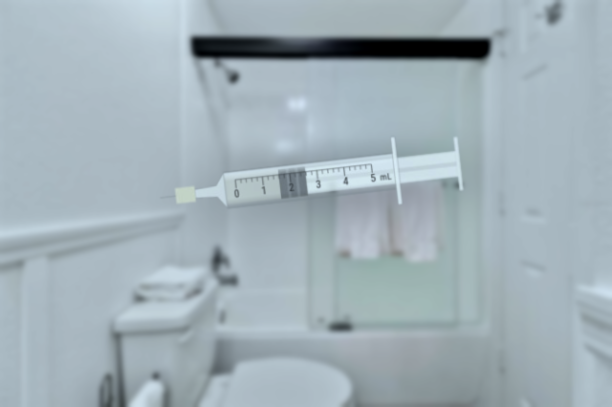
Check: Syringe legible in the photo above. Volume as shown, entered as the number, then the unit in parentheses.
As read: 1.6 (mL)
